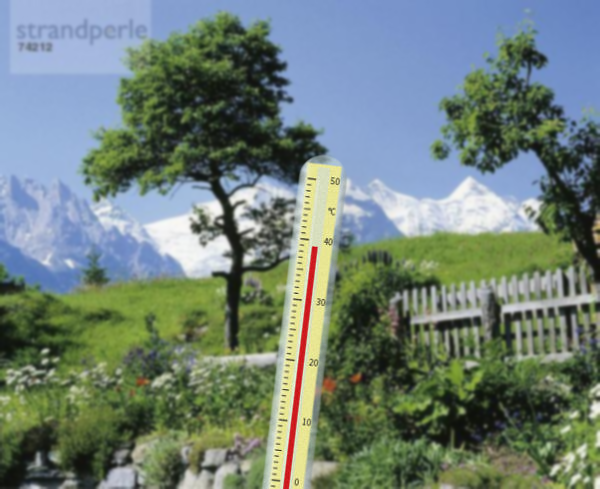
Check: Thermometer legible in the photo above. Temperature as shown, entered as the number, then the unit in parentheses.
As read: 39 (°C)
